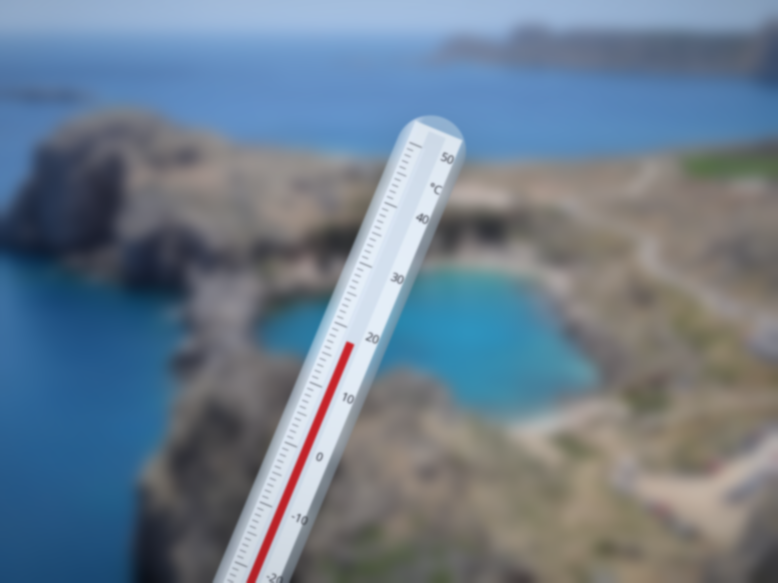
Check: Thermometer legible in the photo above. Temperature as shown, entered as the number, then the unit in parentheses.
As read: 18 (°C)
